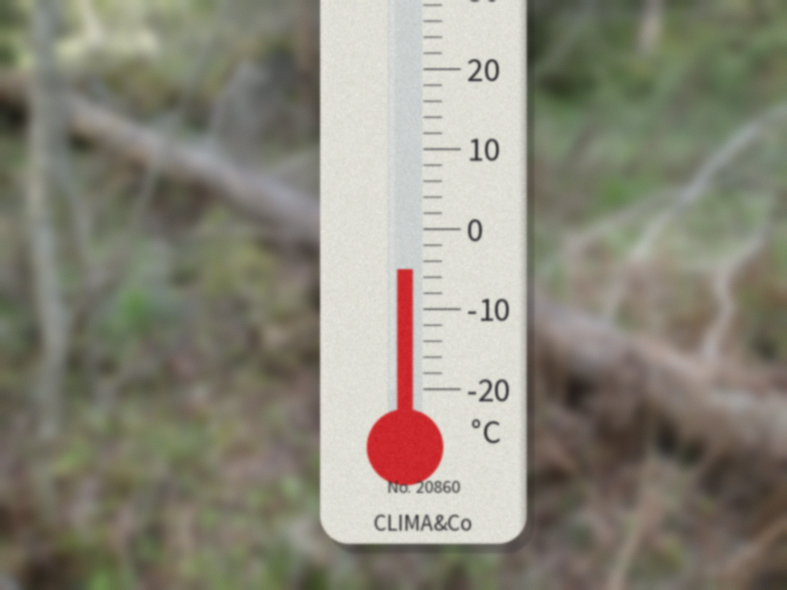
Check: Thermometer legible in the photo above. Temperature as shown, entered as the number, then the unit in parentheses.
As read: -5 (°C)
